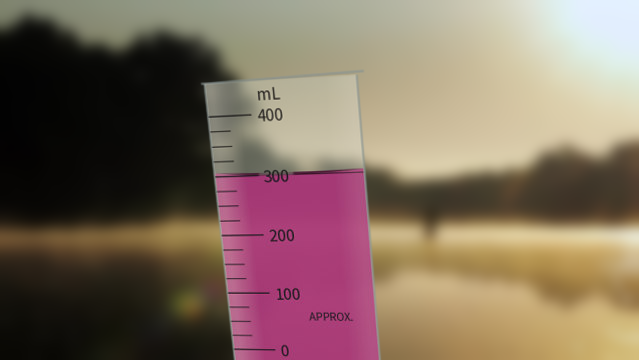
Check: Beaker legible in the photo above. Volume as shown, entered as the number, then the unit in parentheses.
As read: 300 (mL)
